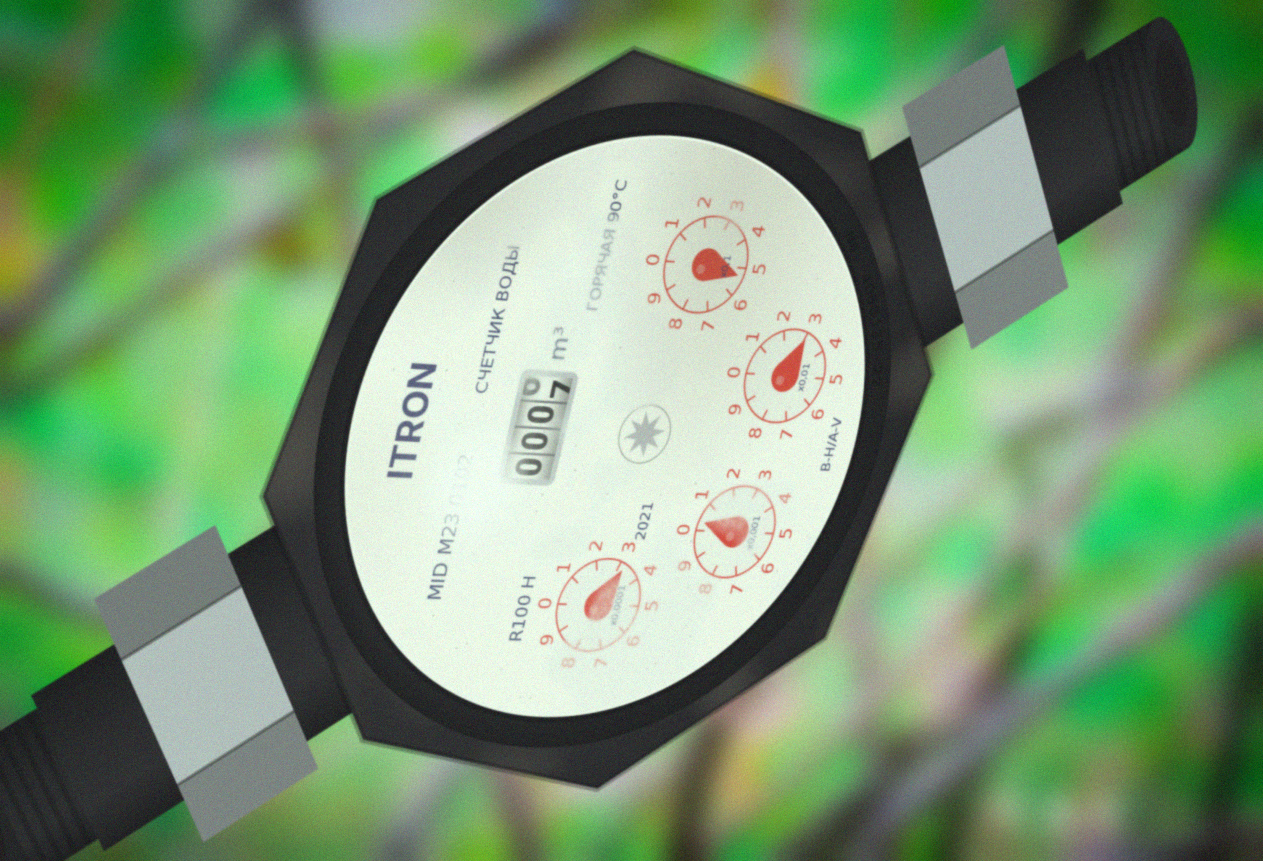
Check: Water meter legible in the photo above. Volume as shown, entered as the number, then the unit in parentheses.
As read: 6.5303 (m³)
